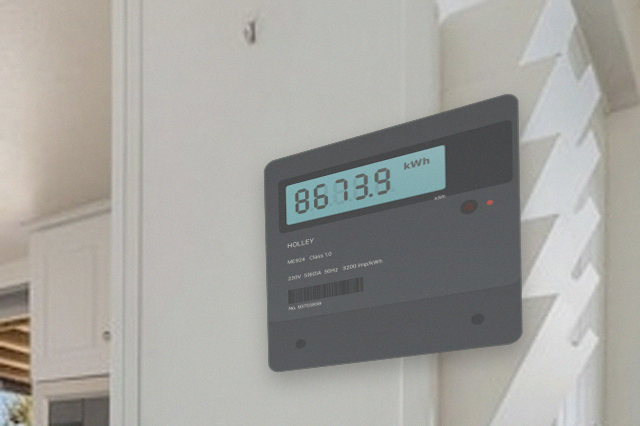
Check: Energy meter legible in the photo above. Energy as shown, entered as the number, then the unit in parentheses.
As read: 8673.9 (kWh)
